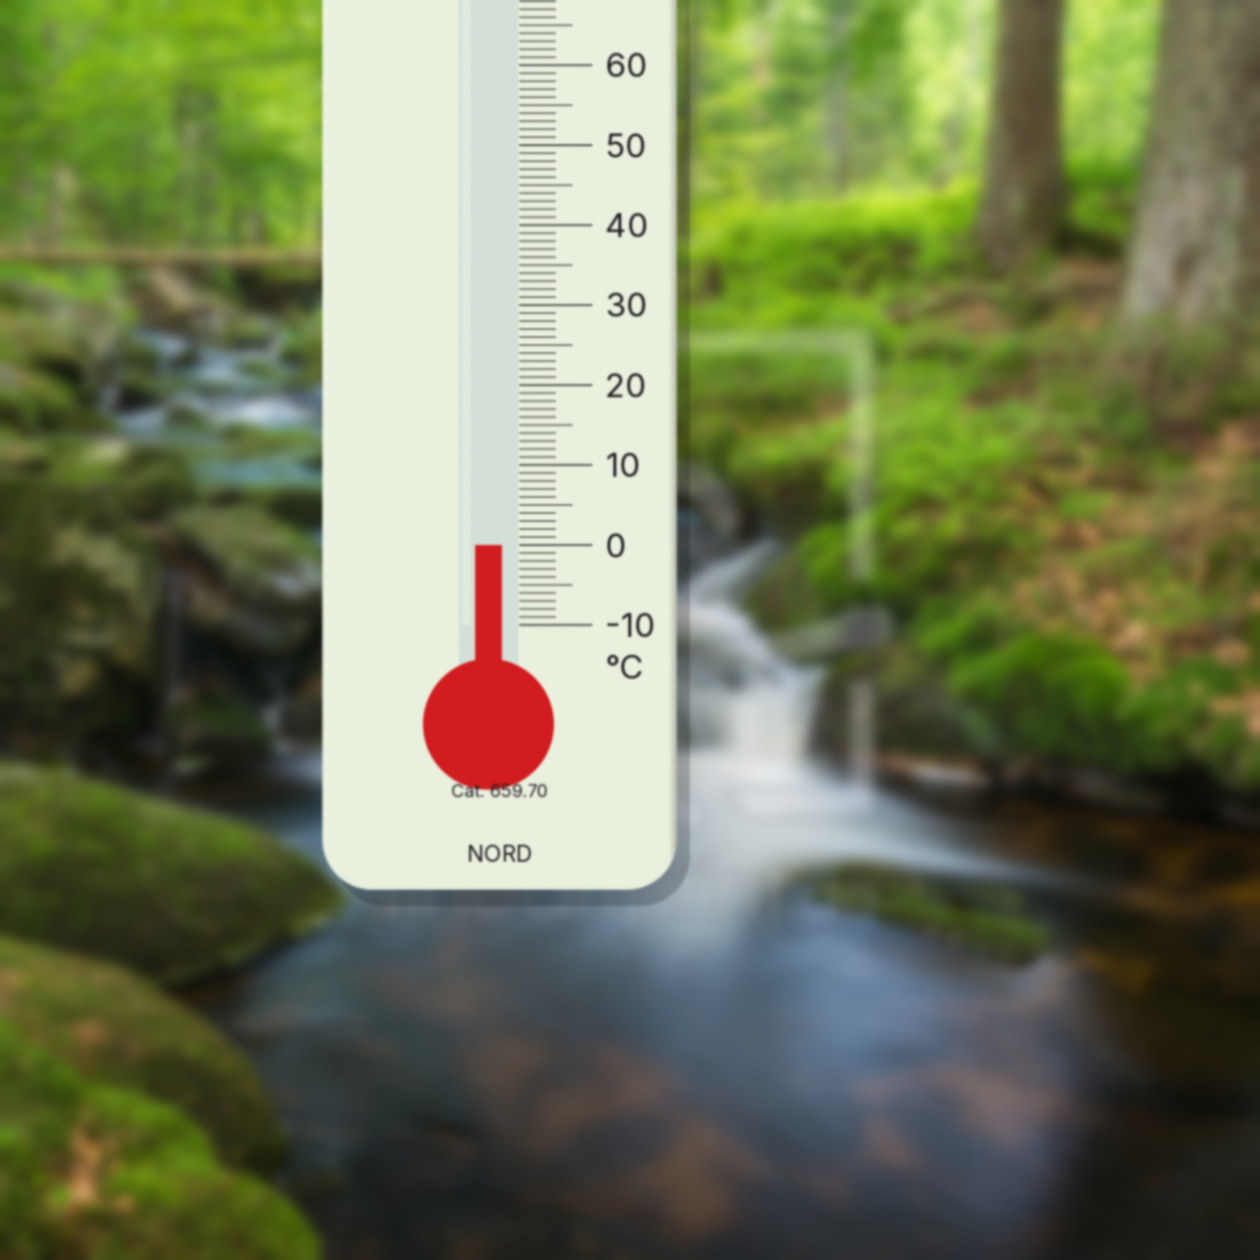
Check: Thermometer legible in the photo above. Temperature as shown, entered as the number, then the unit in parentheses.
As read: 0 (°C)
